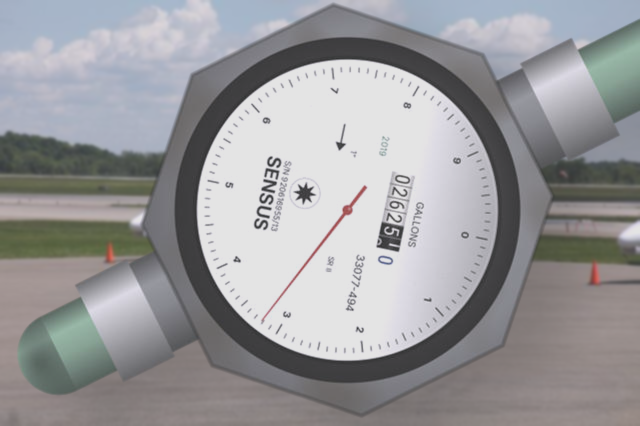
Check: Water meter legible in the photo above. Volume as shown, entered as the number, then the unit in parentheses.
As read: 262513.2 (gal)
